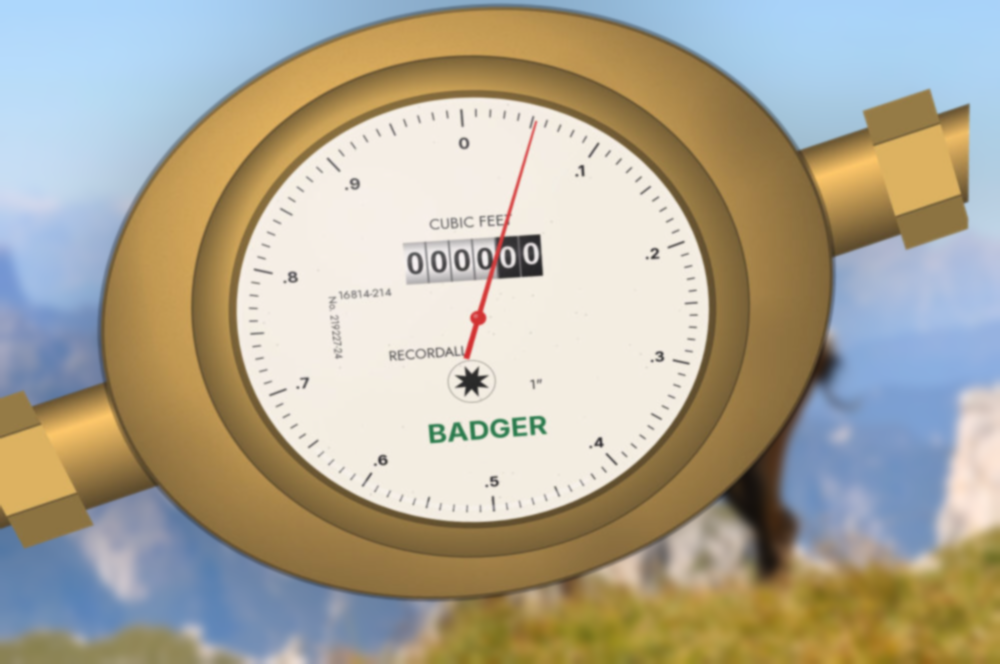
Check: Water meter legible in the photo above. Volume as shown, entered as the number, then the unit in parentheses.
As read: 0.05 (ft³)
